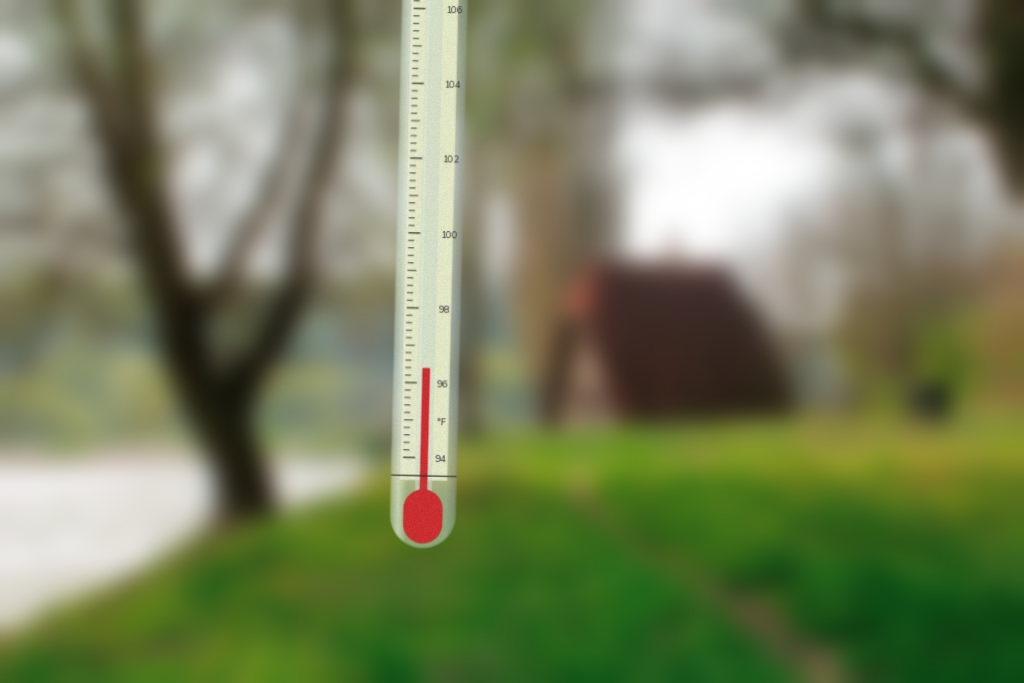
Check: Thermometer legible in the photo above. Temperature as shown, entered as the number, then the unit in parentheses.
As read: 96.4 (°F)
